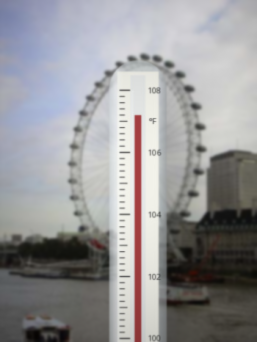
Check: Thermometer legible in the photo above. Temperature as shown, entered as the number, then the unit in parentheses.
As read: 107.2 (°F)
